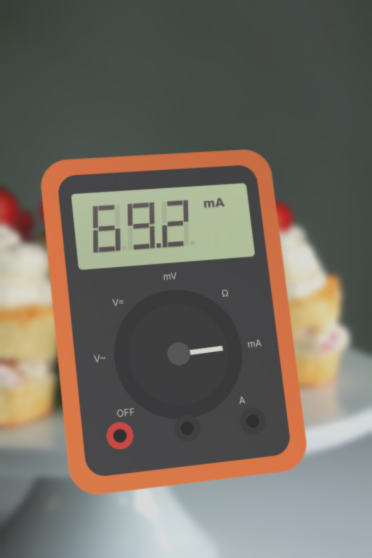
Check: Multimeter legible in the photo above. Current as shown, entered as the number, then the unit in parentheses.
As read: 69.2 (mA)
